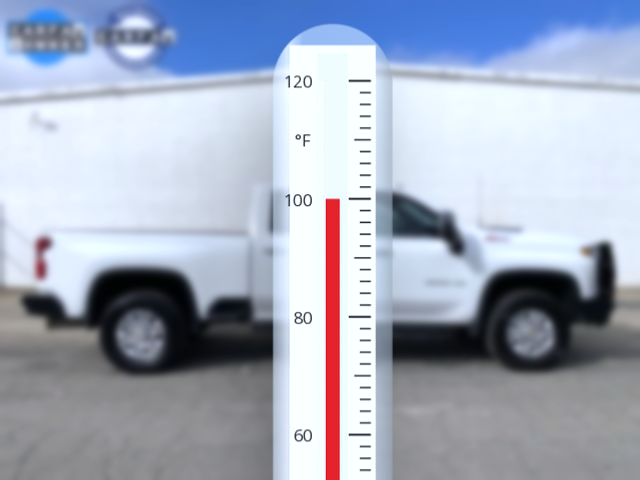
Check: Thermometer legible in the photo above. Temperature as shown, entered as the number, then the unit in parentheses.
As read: 100 (°F)
